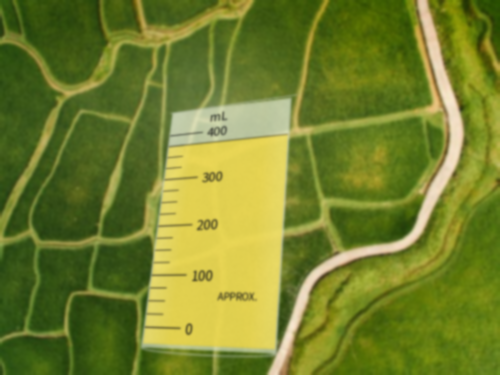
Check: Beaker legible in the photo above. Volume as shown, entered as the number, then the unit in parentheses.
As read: 375 (mL)
